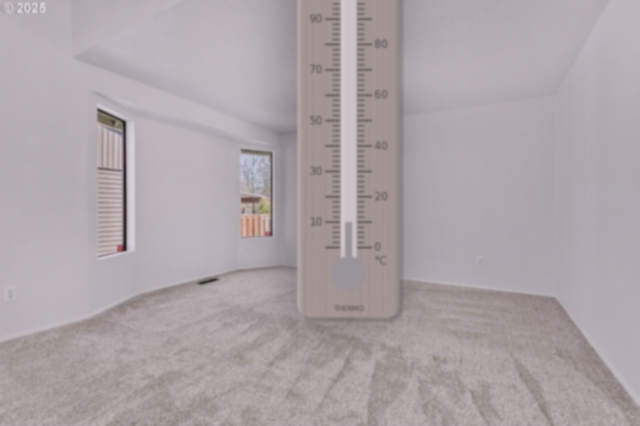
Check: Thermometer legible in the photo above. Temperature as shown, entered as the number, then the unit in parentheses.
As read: 10 (°C)
